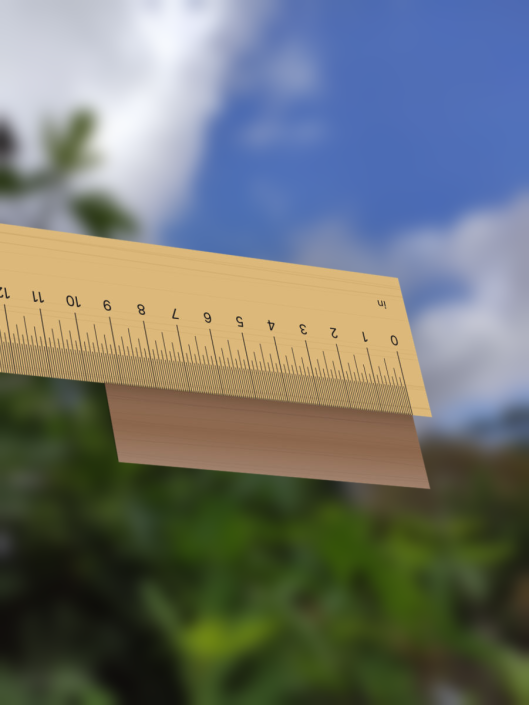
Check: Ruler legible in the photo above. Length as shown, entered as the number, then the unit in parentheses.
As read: 9.5 (in)
